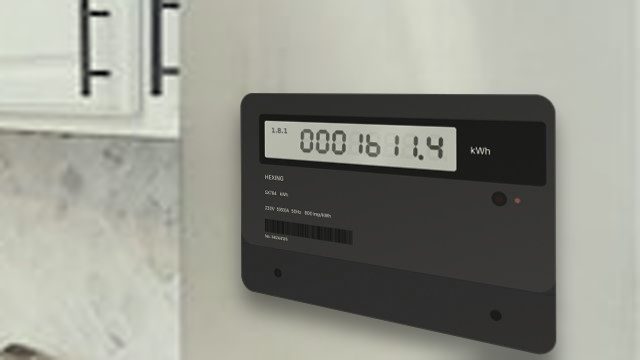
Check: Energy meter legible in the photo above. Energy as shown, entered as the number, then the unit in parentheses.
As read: 1611.4 (kWh)
